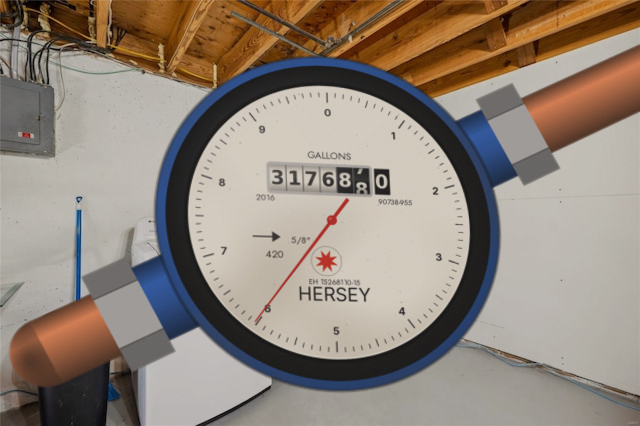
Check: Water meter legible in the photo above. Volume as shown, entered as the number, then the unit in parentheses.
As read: 3176876.0 (gal)
